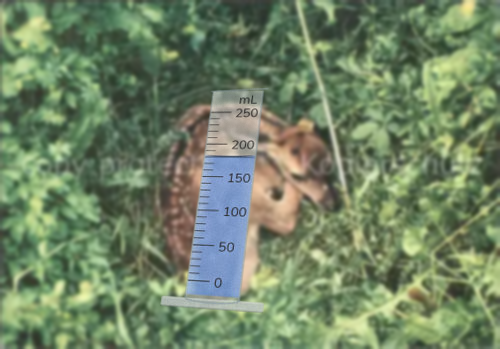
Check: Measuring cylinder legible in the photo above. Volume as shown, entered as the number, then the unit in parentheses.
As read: 180 (mL)
